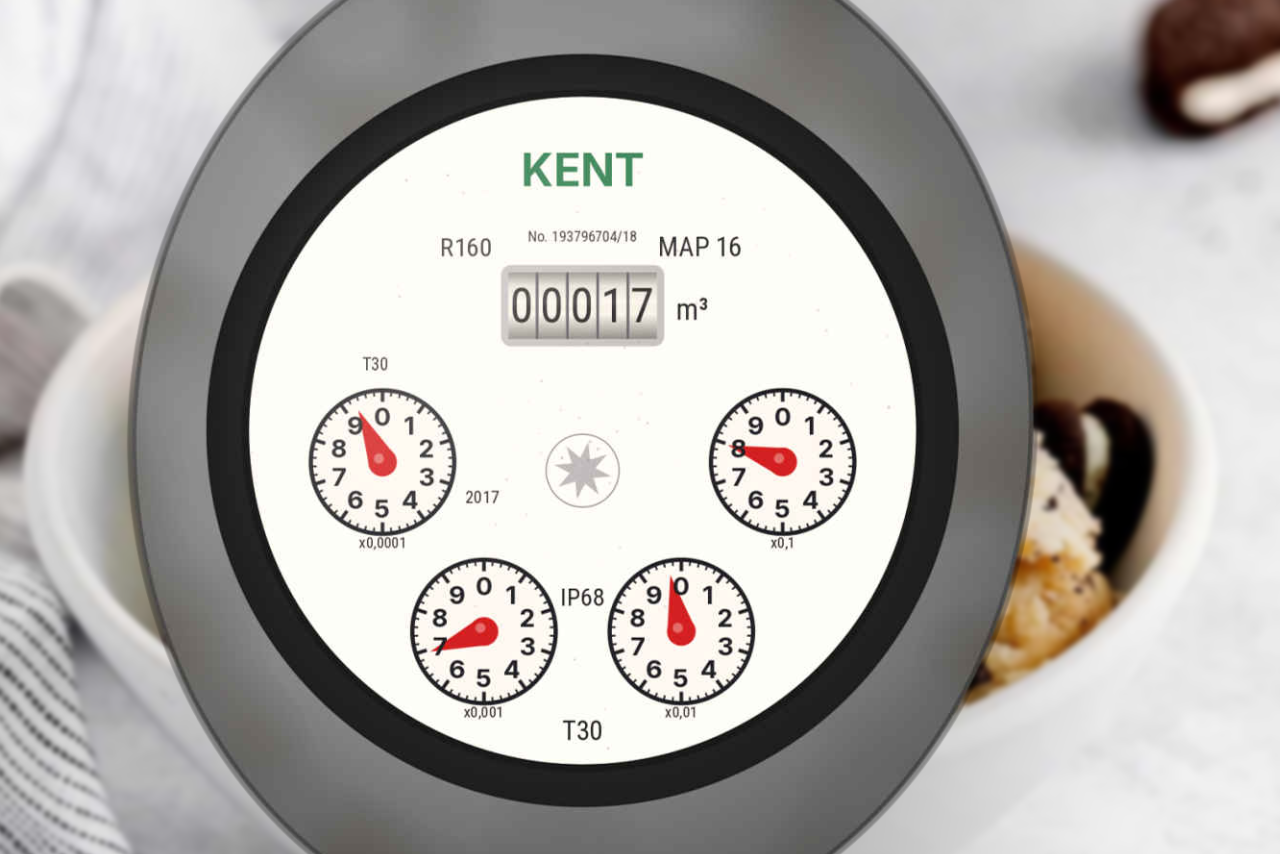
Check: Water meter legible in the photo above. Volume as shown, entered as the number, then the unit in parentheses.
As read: 17.7969 (m³)
